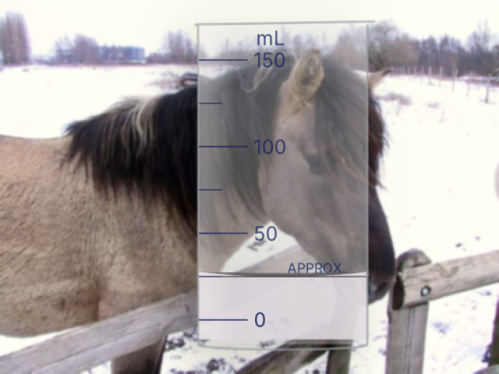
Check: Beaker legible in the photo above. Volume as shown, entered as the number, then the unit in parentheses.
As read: 25 (mL)
